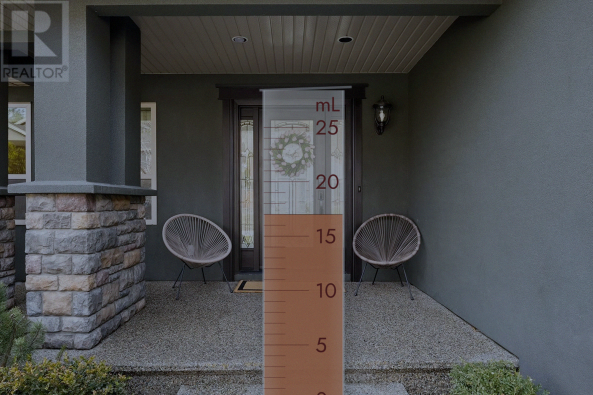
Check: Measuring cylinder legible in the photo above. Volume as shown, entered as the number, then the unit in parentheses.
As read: 17 (mL)
